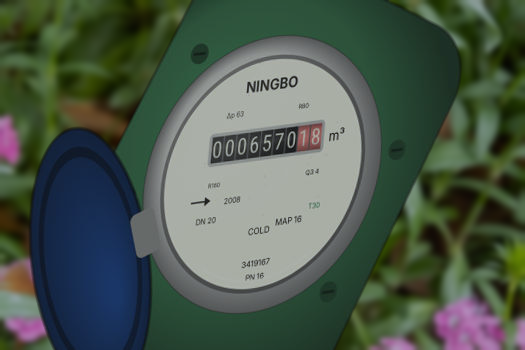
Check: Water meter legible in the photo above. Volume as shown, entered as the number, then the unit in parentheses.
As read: 6570.18 (m³)
